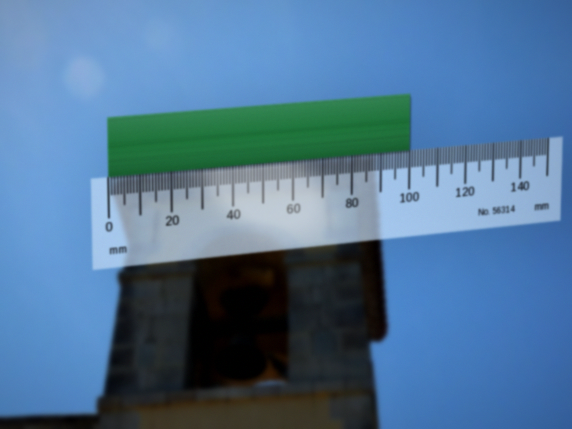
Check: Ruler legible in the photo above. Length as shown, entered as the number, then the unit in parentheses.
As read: 100 (mm)
